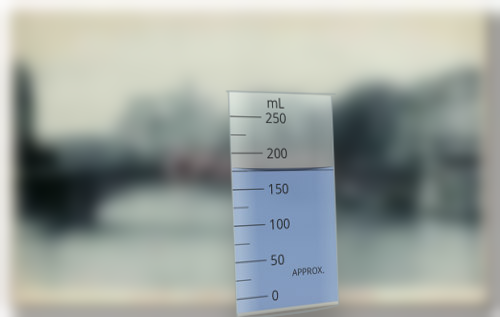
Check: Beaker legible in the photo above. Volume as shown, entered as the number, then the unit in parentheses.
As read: 175 (mL)
